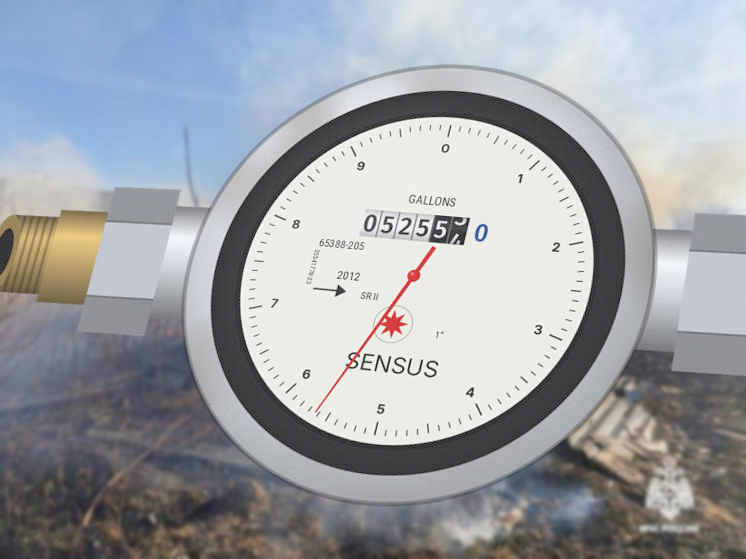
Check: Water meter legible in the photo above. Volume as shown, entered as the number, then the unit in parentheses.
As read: 525535.6 (gal)
